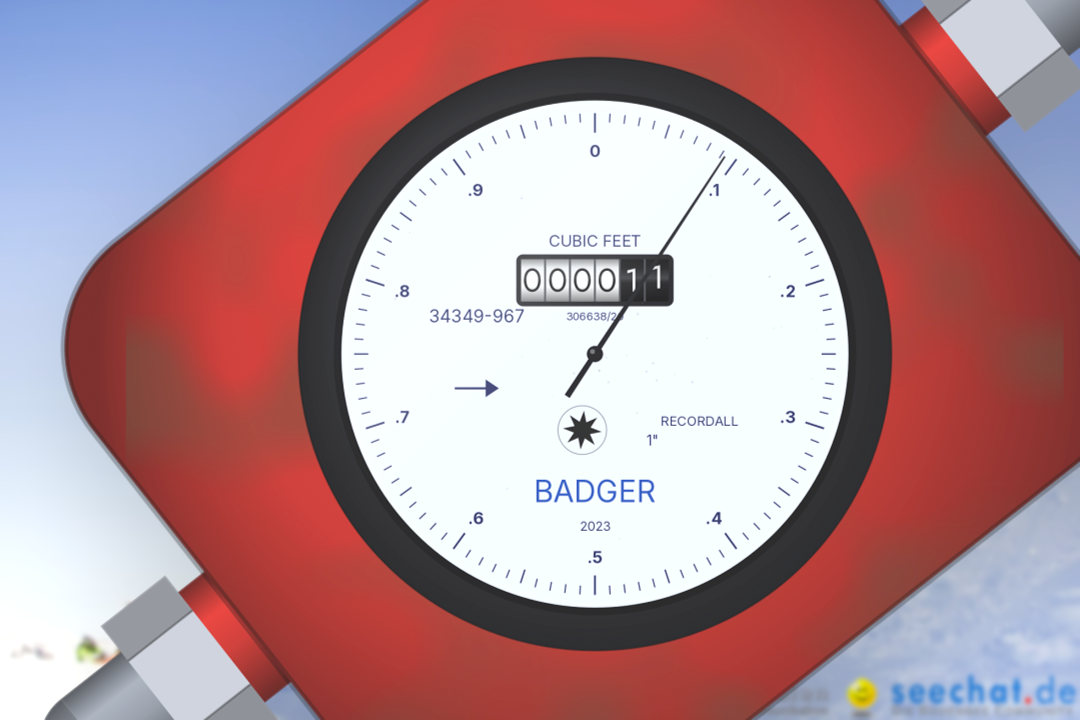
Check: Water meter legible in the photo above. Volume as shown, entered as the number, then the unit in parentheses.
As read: 11.09 (ft³)
